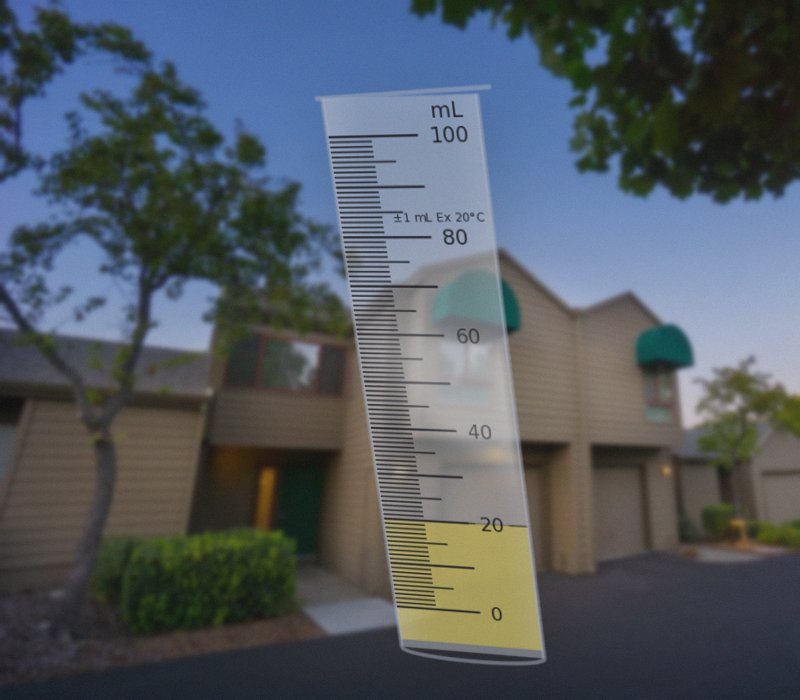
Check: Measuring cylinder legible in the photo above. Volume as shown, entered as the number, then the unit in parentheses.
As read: 20 (mL)
